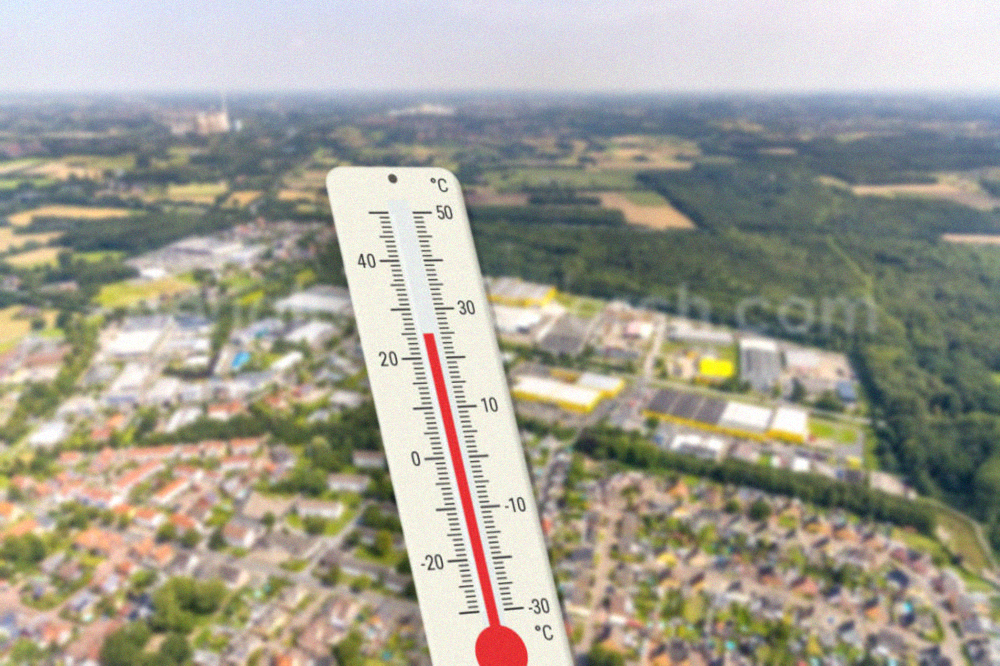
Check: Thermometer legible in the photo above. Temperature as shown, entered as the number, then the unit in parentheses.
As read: 25 (°C)
